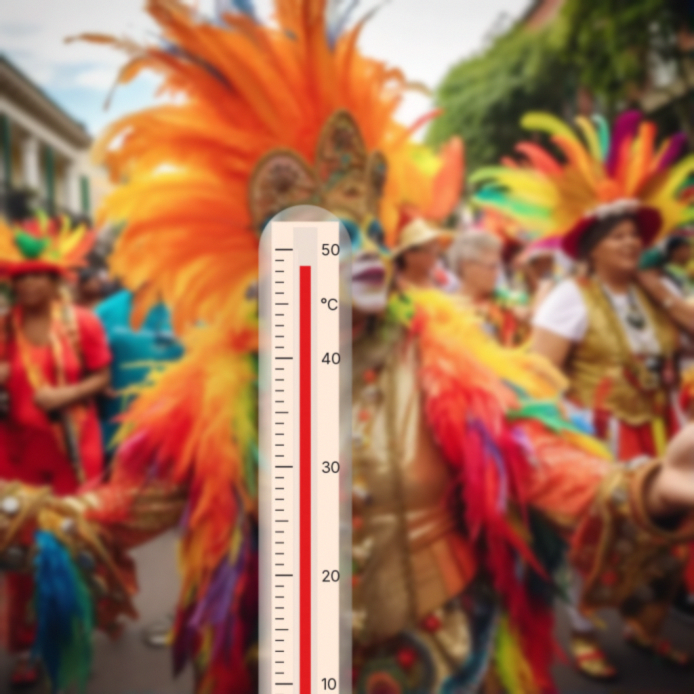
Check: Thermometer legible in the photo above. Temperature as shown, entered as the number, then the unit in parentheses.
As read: 48.5 (°C)
